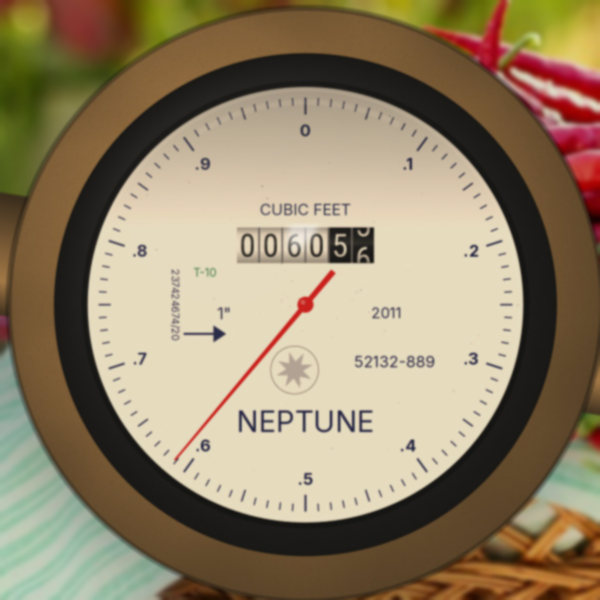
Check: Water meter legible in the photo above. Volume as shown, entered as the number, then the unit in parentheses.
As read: 6055.61 (ft³)
